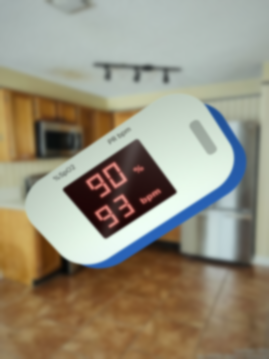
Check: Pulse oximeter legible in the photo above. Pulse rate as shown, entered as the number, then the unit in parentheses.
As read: 93 (bpm)
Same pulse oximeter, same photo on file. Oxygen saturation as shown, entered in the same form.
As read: 90 (%)
